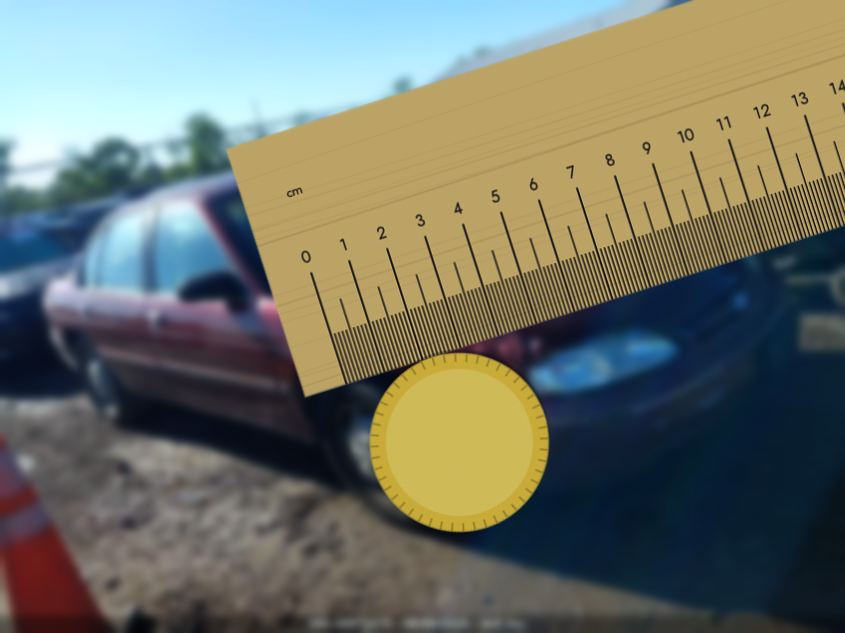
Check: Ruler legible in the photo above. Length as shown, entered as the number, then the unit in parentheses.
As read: 4.5 (cm)
